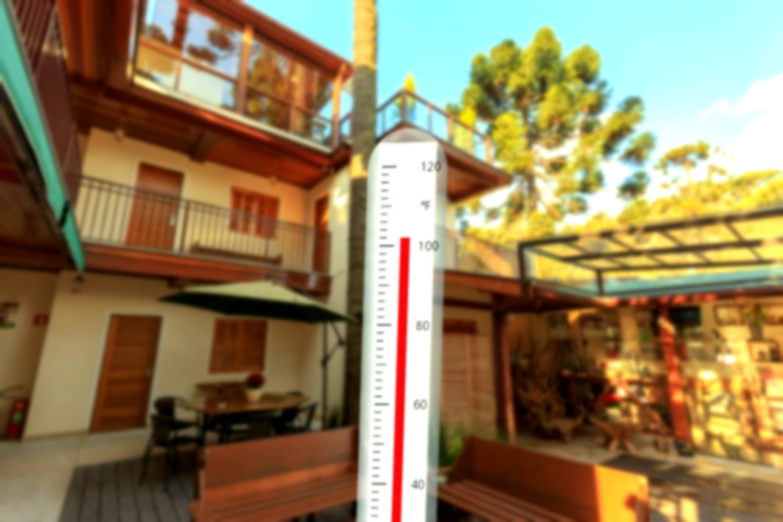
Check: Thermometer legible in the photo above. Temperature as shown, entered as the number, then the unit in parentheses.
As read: 102 (°F)
